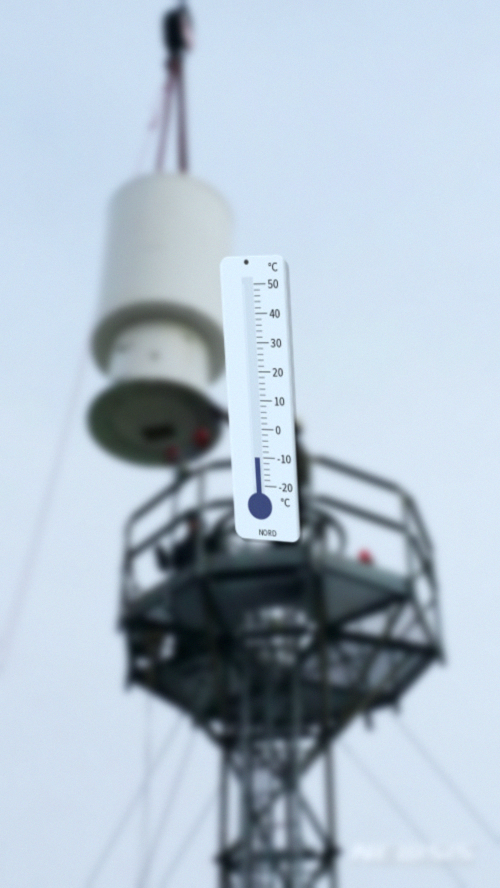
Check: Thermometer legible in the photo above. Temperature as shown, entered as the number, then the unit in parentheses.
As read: -10 (°C)
